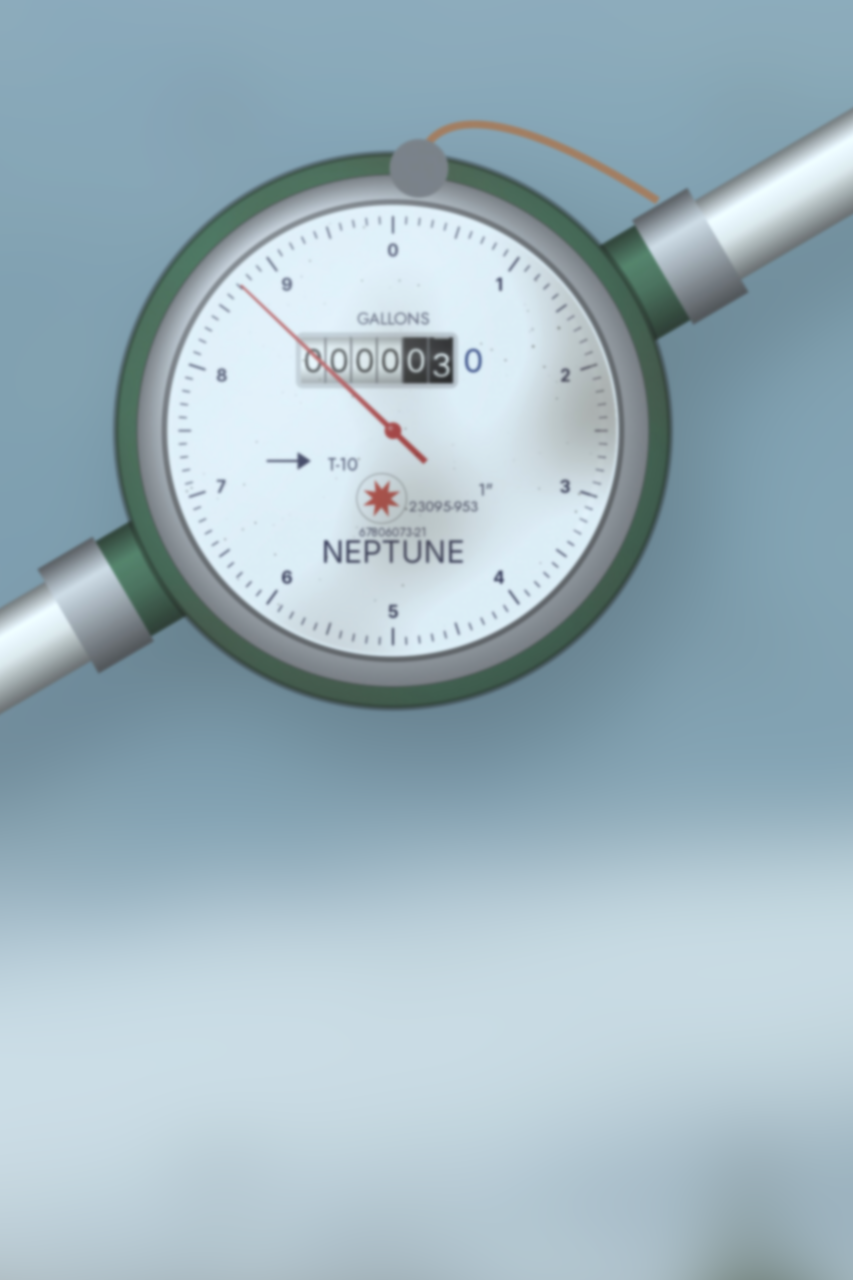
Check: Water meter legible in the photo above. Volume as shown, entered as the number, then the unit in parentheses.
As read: 28.7 (gal)
